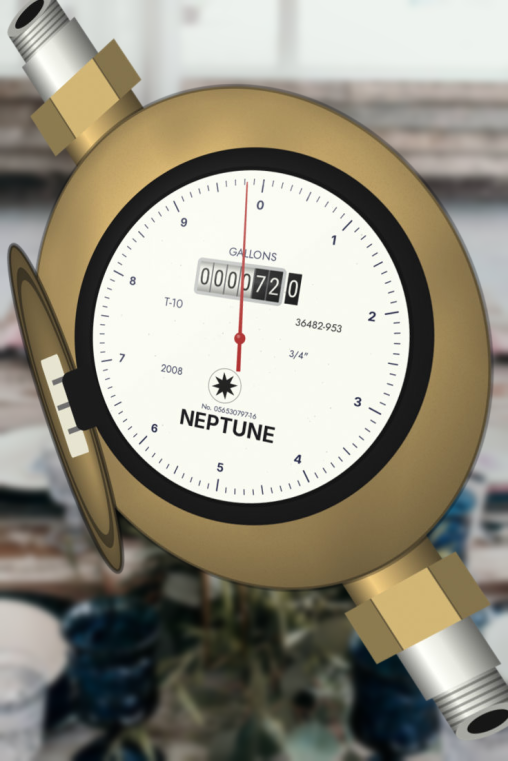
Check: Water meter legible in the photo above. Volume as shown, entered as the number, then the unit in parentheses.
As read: 719.8 (gal)
